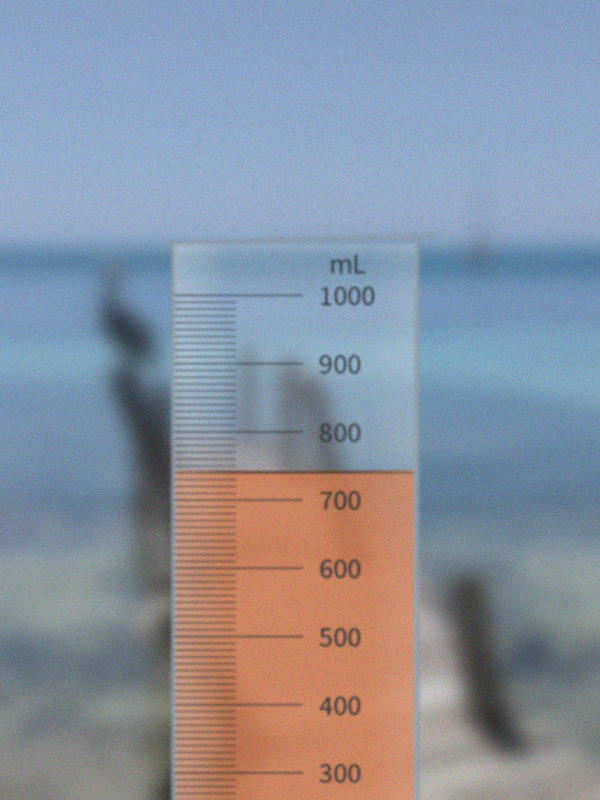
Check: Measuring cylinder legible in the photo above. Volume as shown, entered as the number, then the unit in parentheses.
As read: 740 (mL)
